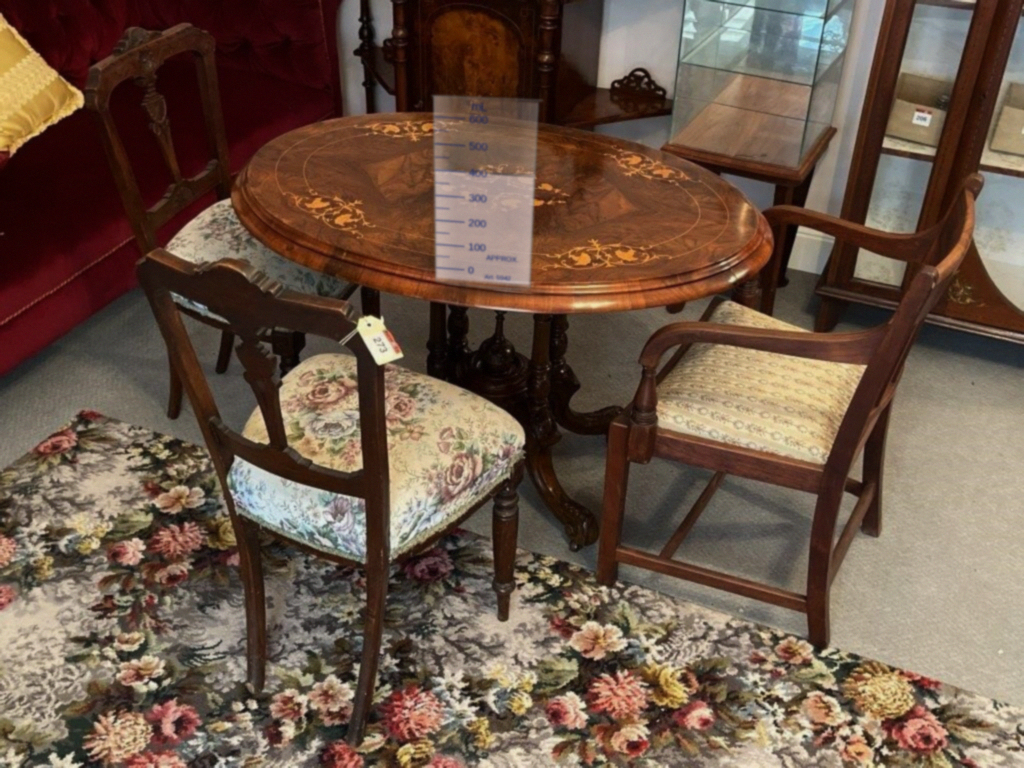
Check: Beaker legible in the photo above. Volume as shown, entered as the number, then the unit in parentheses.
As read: 400 (mL)
